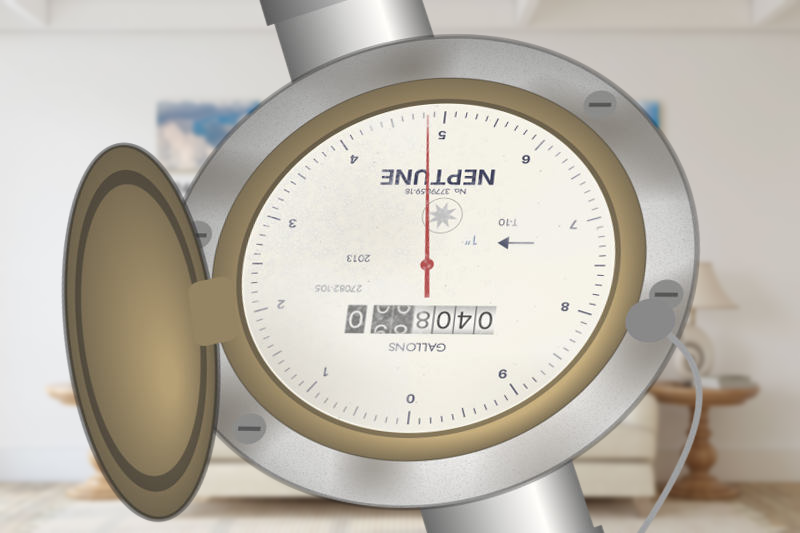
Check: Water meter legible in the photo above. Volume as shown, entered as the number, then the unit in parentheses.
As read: 408894.8 (gal)
